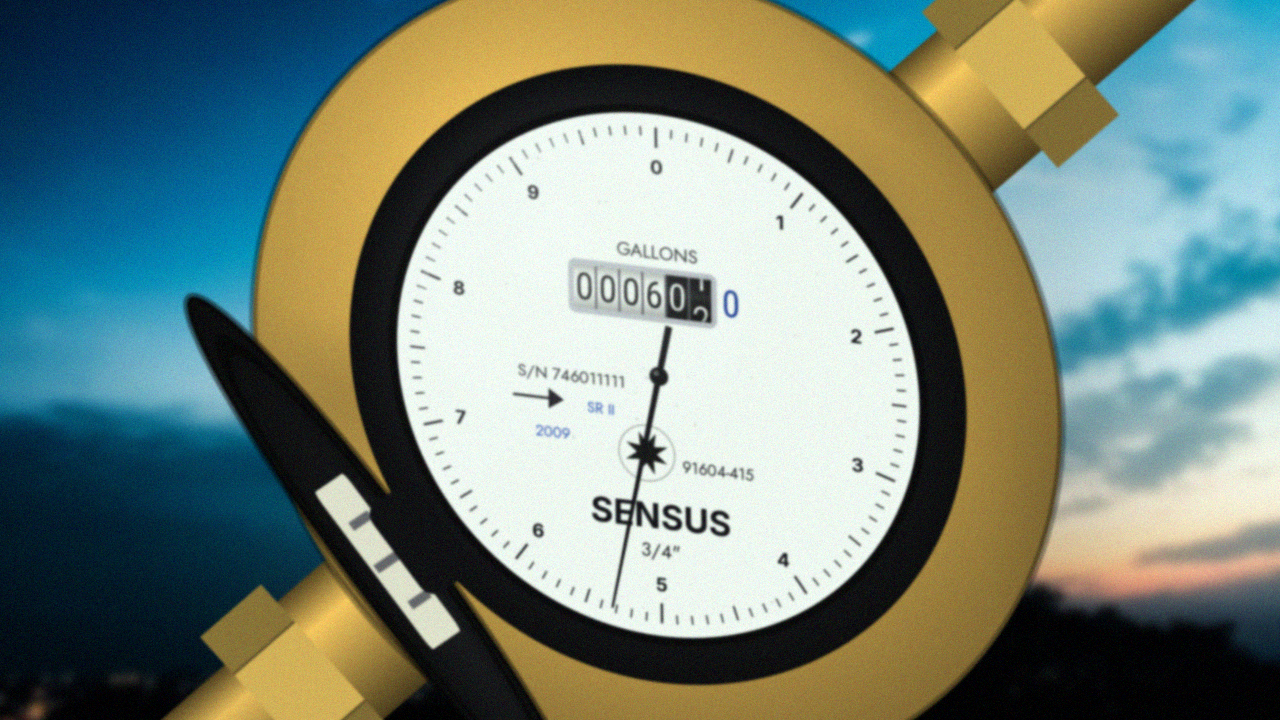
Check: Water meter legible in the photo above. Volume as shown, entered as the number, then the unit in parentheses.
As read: 6015.3 (gal)
